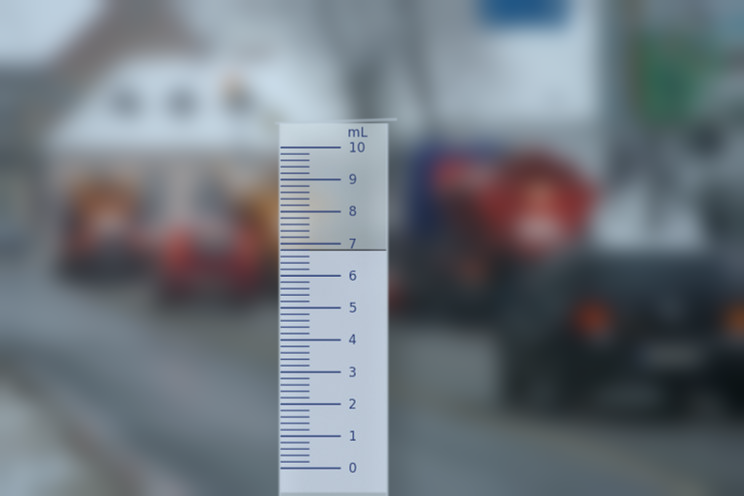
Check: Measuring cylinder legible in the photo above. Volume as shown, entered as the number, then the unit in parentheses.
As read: 6.8 (mL)
